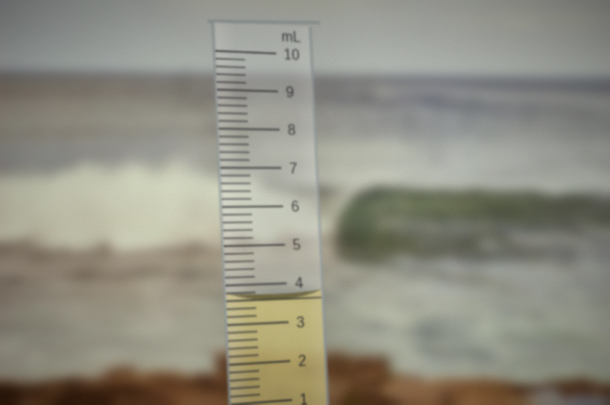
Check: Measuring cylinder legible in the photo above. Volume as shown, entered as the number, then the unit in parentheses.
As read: 3.6 (mL)
